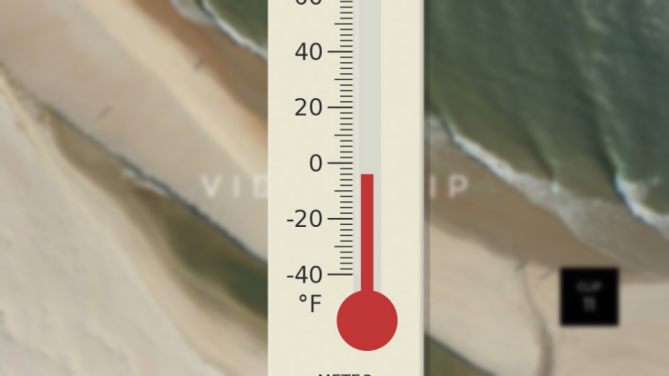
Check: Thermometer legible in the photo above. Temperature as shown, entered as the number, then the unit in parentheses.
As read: -4 (°F)
